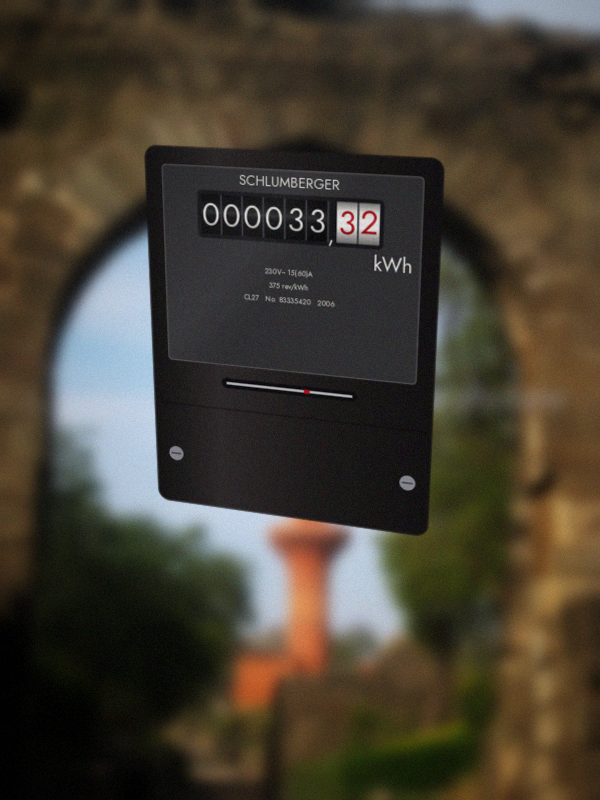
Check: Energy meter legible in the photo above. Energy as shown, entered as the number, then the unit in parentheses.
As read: 33.32 (kWh)
